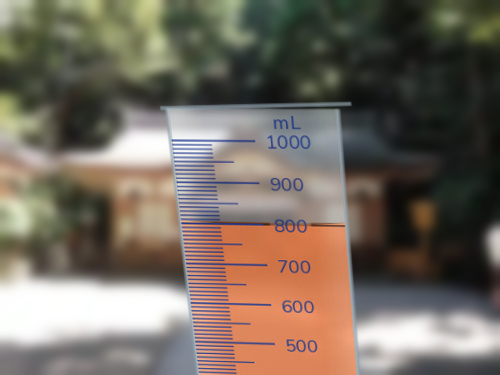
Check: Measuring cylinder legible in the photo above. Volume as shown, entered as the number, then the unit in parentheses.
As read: 800 (mL)
